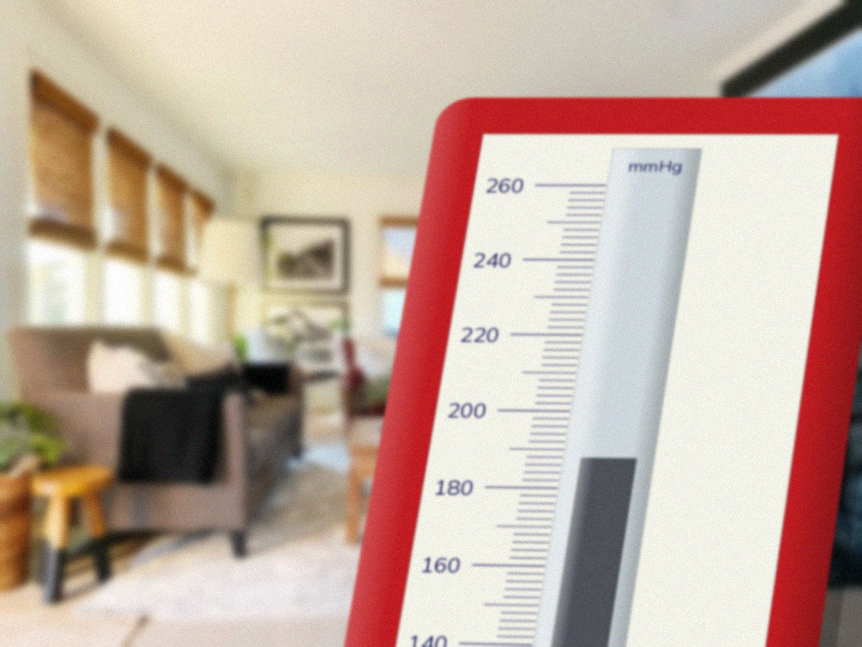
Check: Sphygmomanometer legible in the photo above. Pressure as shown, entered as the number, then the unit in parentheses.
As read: 188 (mmHg)
